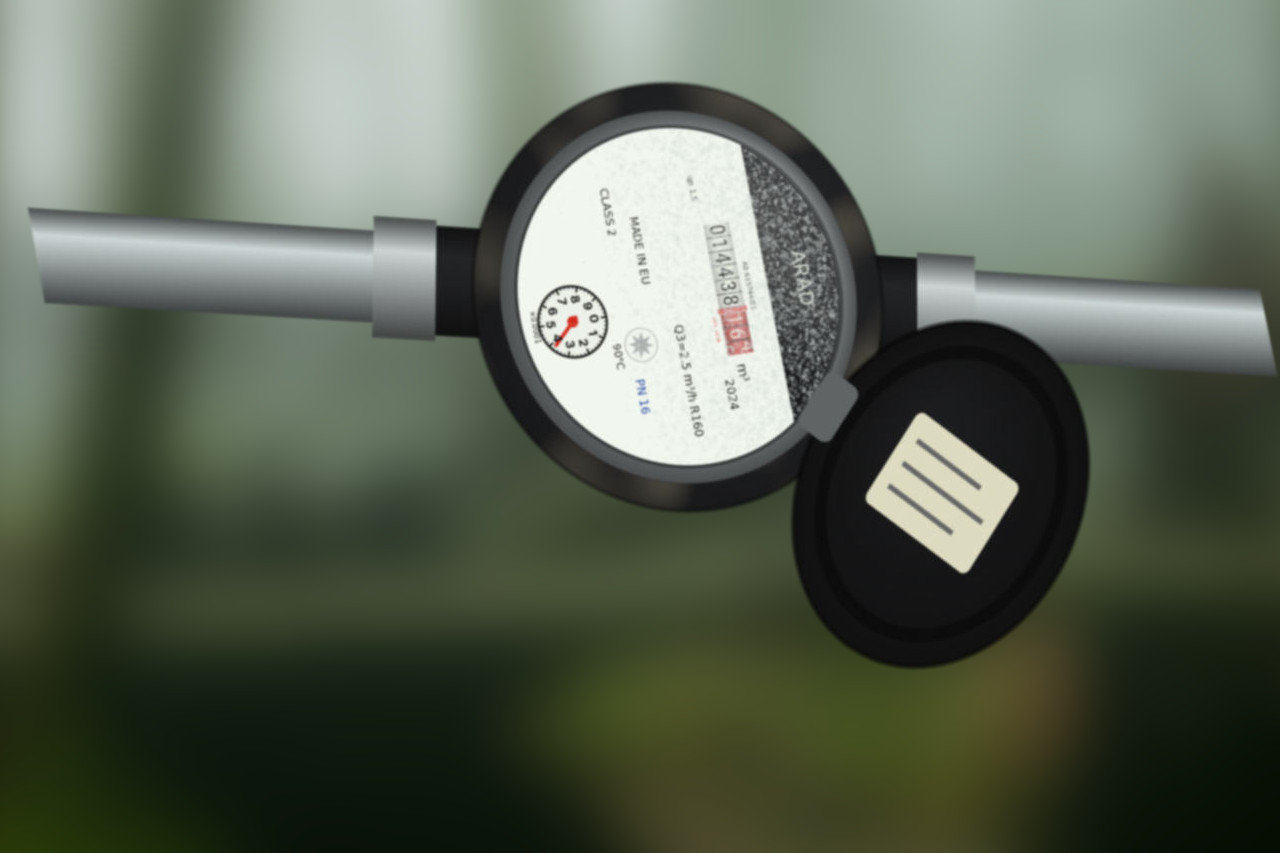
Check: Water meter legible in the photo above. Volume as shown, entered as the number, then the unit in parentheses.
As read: 14438.1643 (m³)
